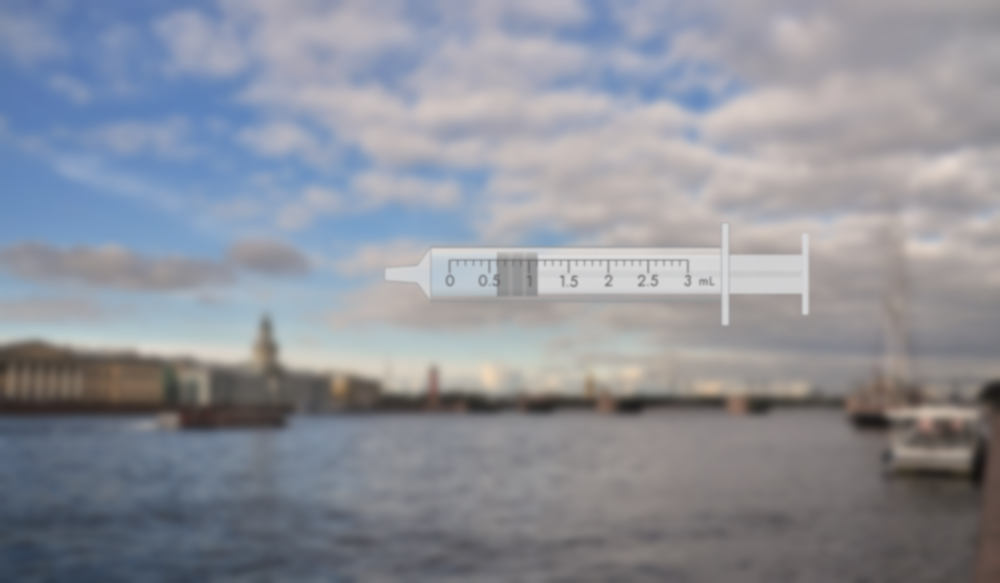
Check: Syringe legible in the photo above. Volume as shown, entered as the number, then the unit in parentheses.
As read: 0.6 (mL)
